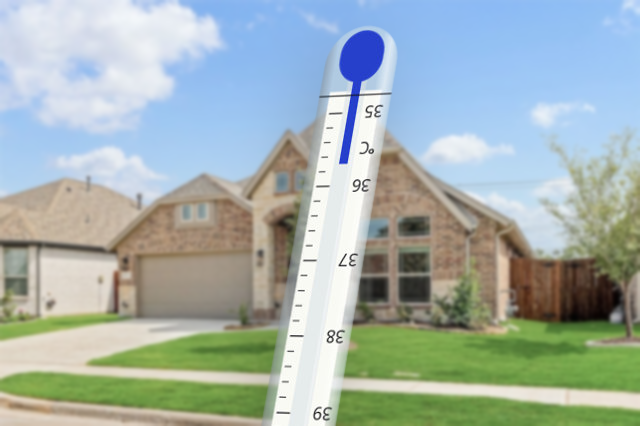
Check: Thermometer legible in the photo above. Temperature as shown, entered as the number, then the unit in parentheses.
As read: 35.7 (°C)
